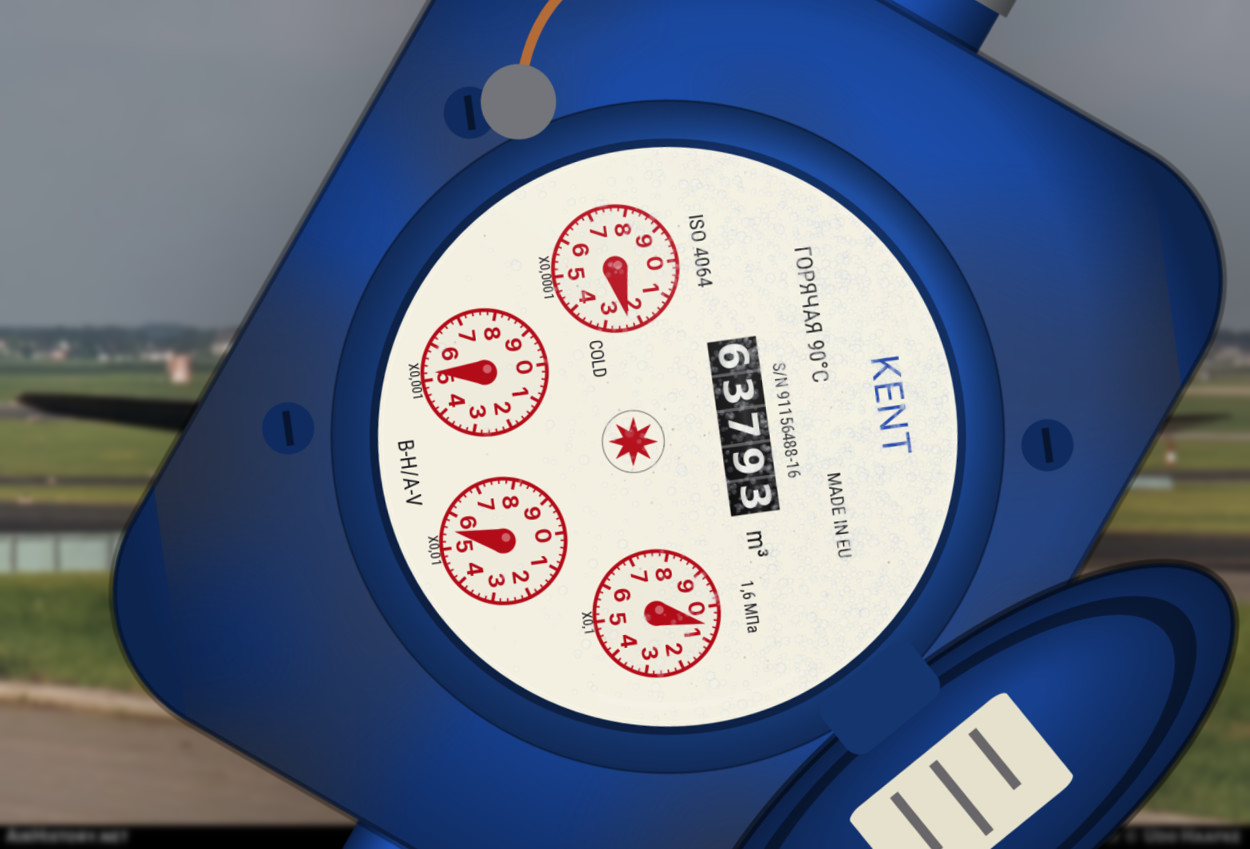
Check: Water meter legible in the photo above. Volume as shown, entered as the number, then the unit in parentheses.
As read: 63793.0552 (m³)
